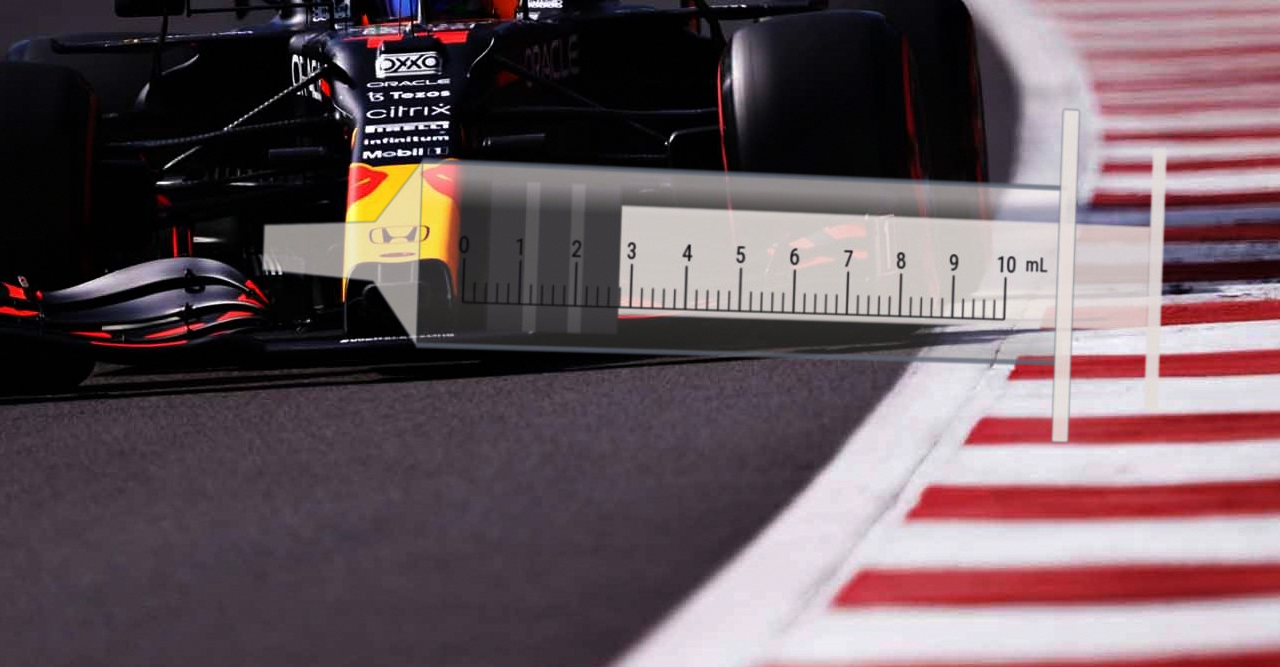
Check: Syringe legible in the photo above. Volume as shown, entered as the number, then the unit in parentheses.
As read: 0.4 (mL)
